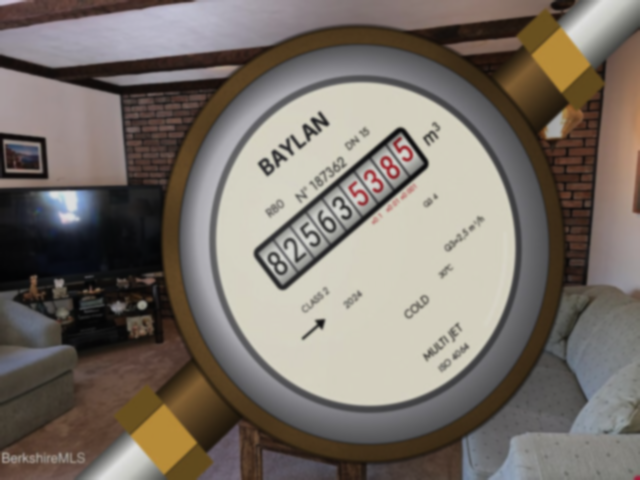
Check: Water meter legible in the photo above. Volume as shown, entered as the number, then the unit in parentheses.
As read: 82563.5385 (m³)
